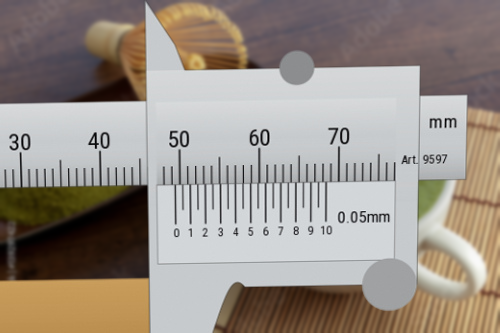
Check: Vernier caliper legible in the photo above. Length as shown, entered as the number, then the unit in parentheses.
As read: 49.4 (mm)
